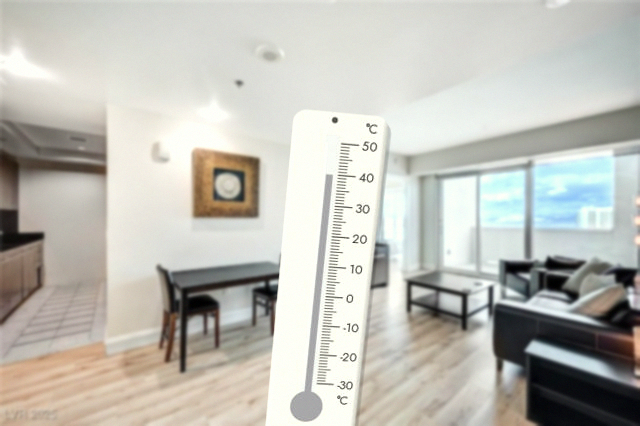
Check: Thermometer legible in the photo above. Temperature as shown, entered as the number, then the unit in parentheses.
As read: 40 (°C)
